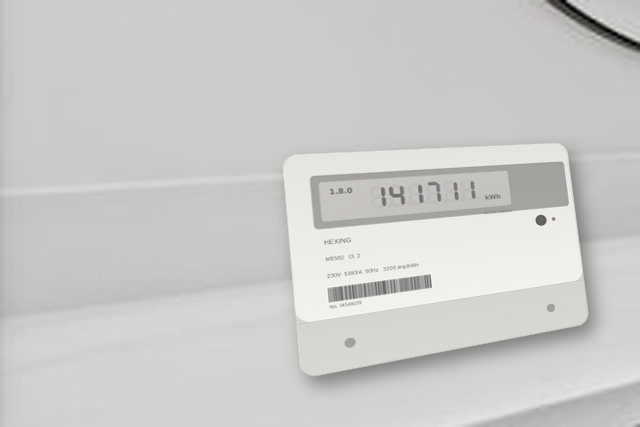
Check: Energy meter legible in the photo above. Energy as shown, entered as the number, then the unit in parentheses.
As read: 141711 (kWh)
